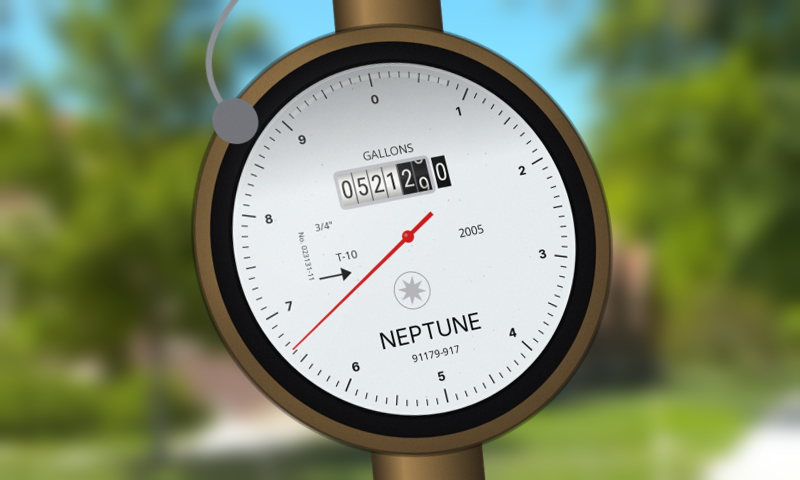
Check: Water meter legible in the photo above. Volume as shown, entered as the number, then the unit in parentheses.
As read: 521286.6 (gal)
